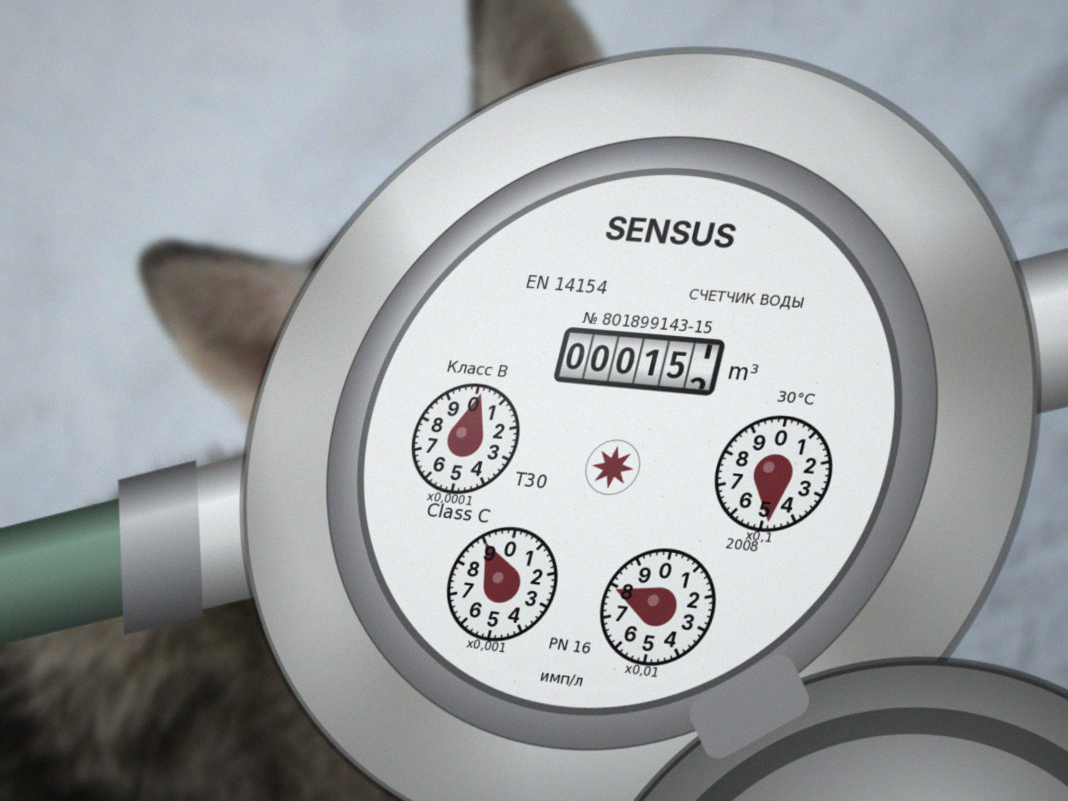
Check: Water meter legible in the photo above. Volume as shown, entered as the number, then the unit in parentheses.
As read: 151.4790 (m³)
